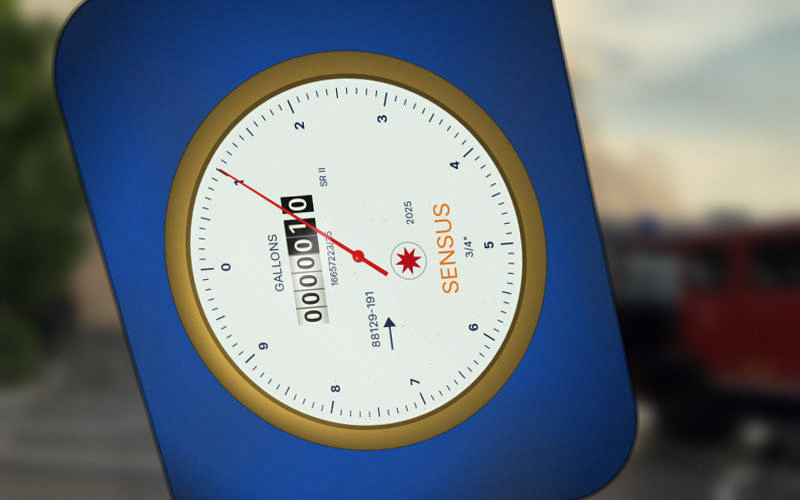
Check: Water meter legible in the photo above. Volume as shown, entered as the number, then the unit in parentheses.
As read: 11.0 (gal)
